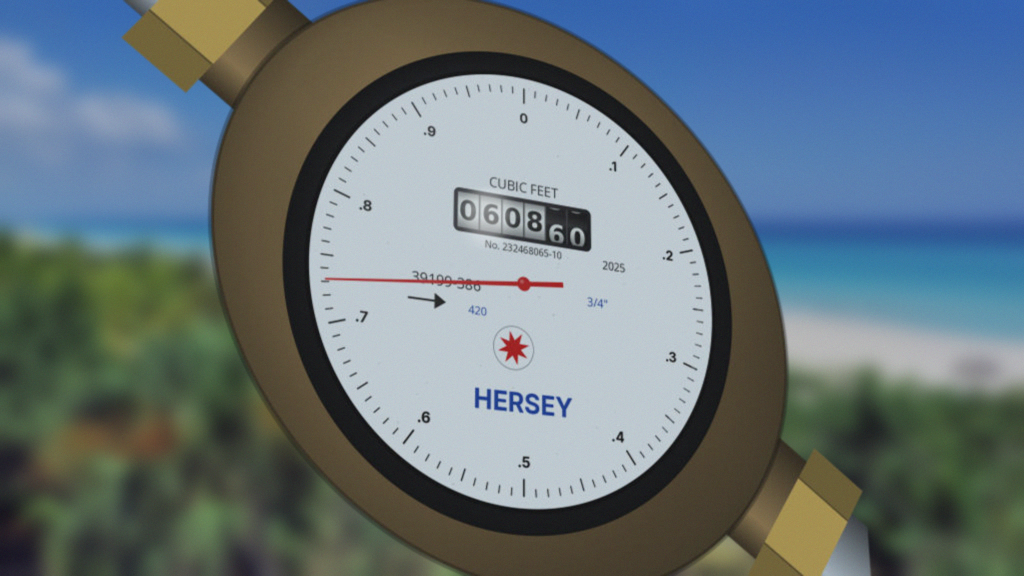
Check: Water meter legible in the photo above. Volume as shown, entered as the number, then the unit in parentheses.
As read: 60859.73 (ft³)
